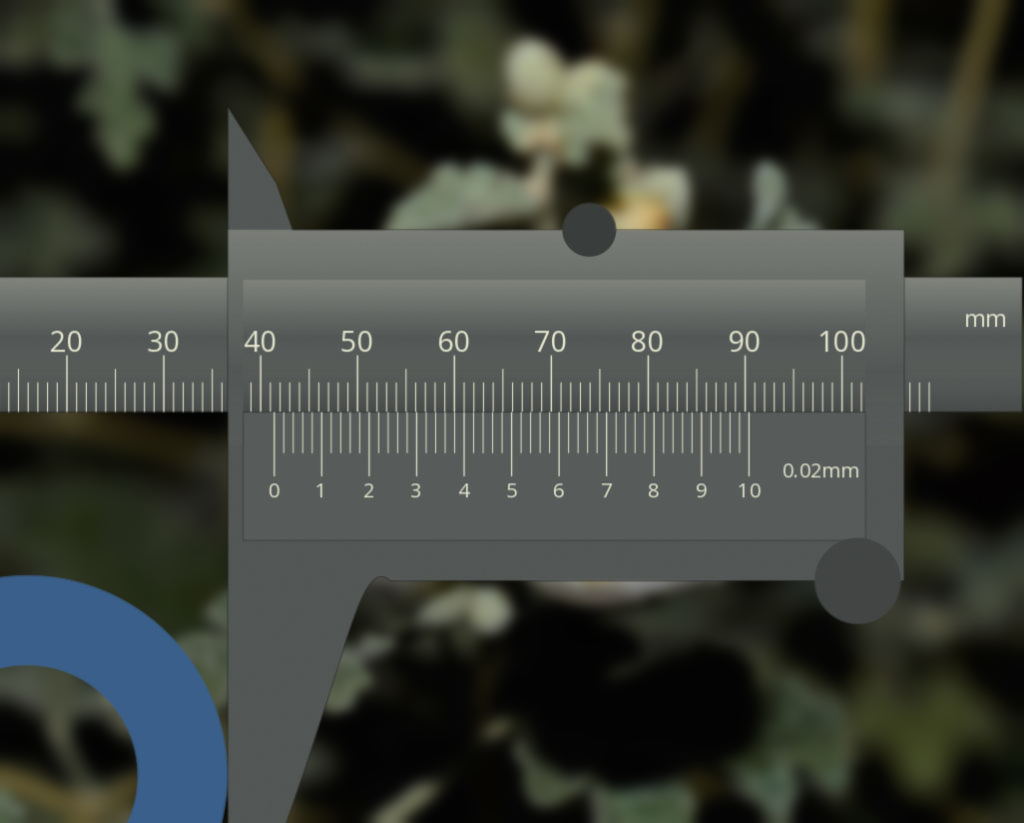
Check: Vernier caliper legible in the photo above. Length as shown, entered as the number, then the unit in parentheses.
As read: 41.4 (mm)
